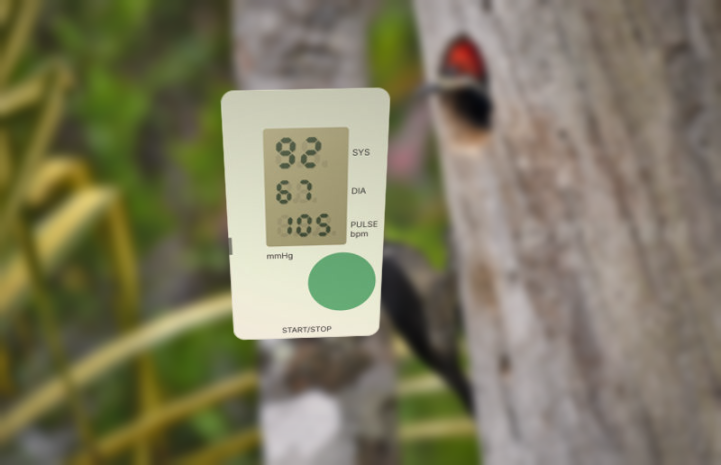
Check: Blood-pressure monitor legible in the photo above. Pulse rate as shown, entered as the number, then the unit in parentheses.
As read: 105 (bpm)
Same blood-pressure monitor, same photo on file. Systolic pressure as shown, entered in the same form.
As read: 92 (mmHg)
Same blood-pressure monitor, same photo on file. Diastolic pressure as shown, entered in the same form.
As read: 67 (mmHg)
